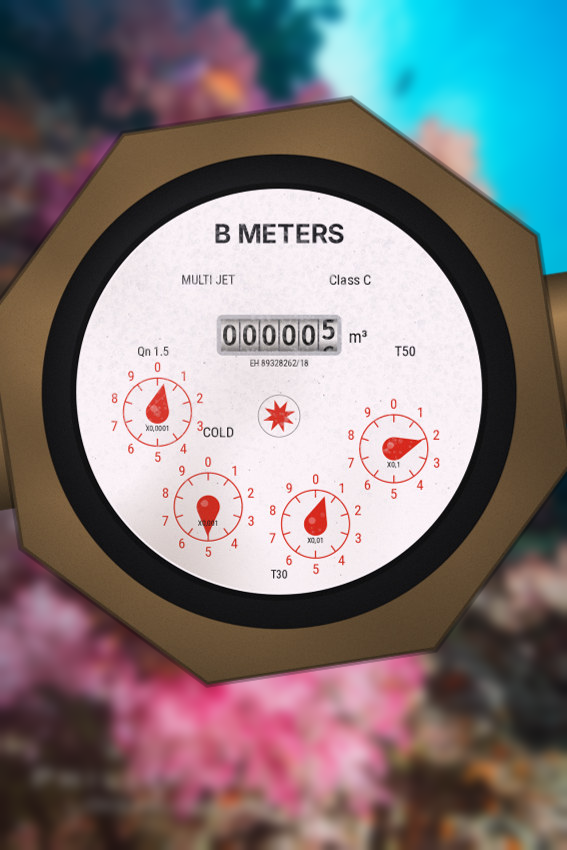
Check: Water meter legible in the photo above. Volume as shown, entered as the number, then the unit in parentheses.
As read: 5.2050 (m³)
